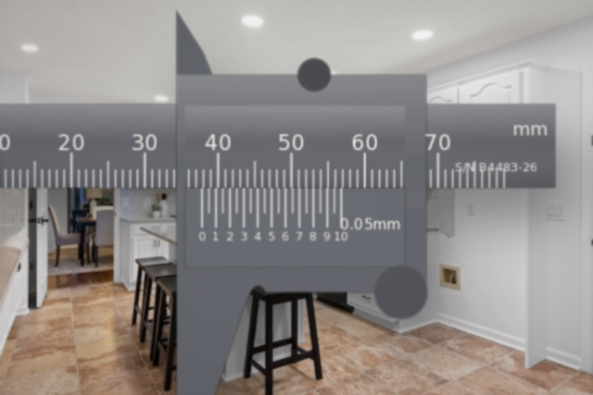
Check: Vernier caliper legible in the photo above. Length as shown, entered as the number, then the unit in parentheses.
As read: 37.8 (mm)
